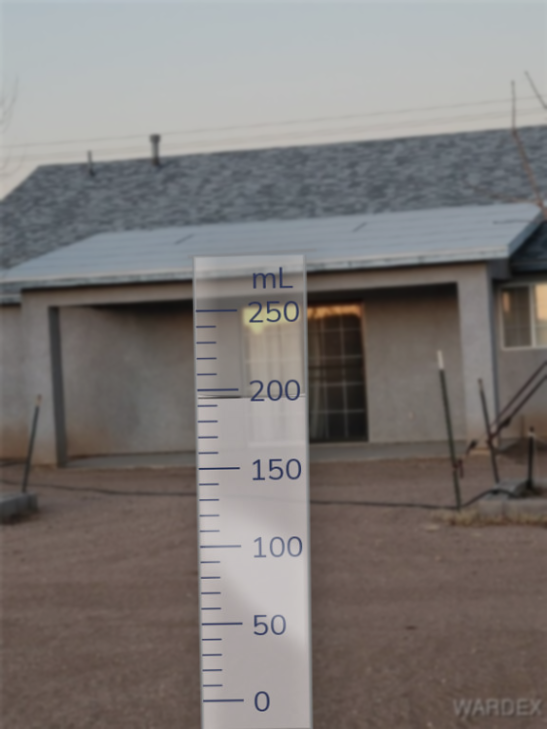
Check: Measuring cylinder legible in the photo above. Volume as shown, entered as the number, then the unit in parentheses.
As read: 195 (mL)
